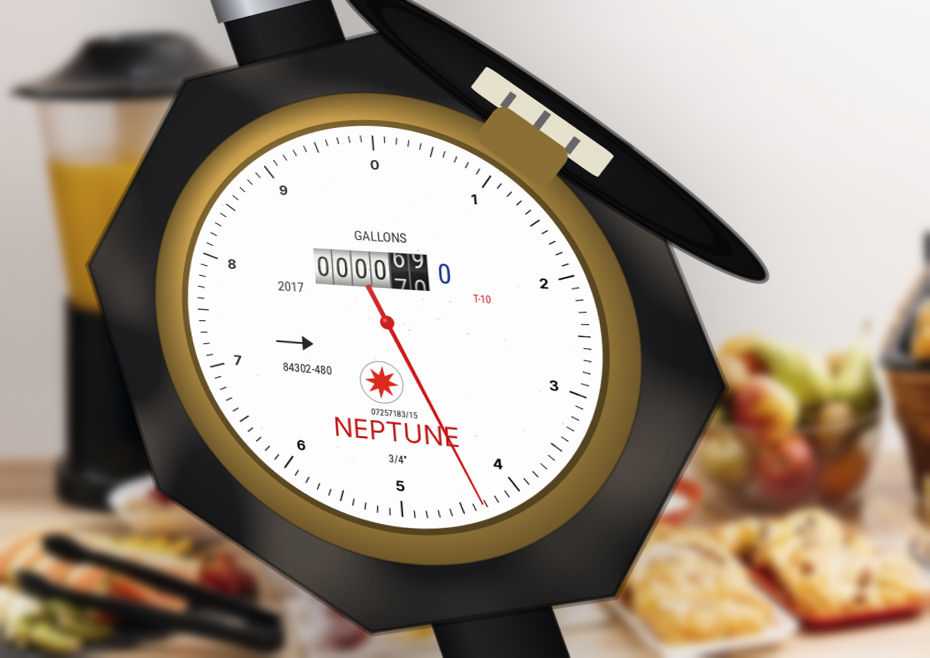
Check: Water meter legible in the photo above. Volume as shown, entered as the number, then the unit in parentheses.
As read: 694.3 (gal)
